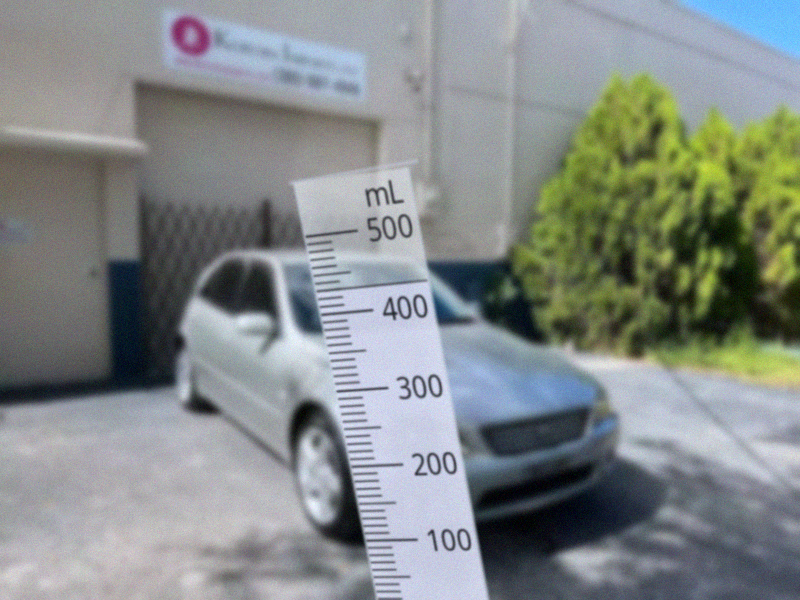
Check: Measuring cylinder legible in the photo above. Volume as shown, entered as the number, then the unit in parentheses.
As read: 430 (mL)
